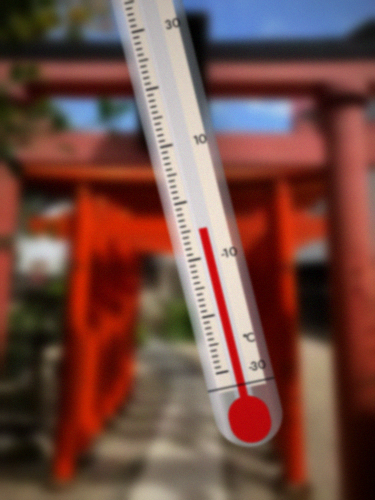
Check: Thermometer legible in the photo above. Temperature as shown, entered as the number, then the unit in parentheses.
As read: -5 (°C)
